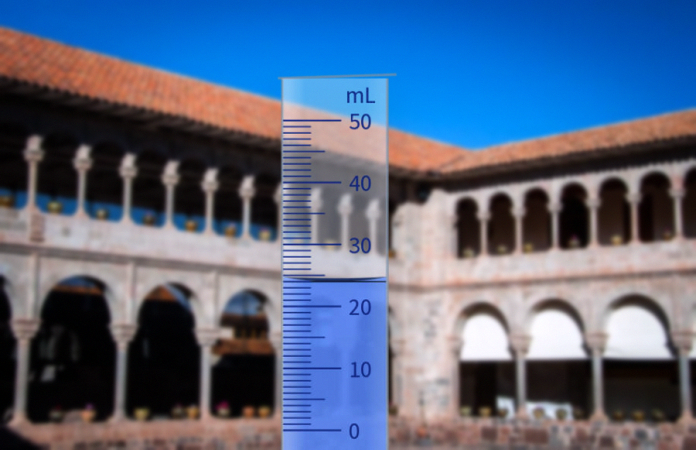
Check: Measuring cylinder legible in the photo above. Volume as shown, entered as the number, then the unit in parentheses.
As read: 24 (mL)
